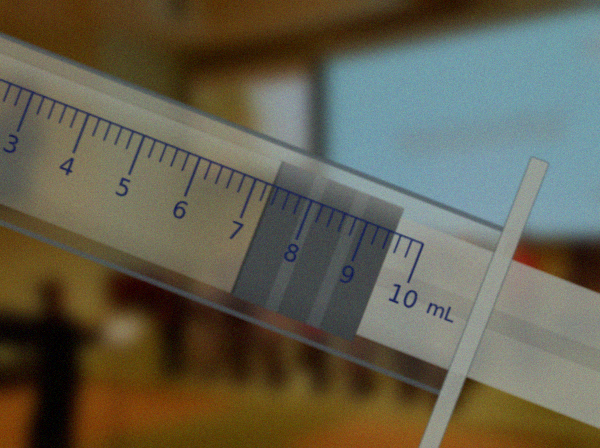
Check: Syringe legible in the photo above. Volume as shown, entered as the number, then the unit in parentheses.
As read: 7.3 (mL)
